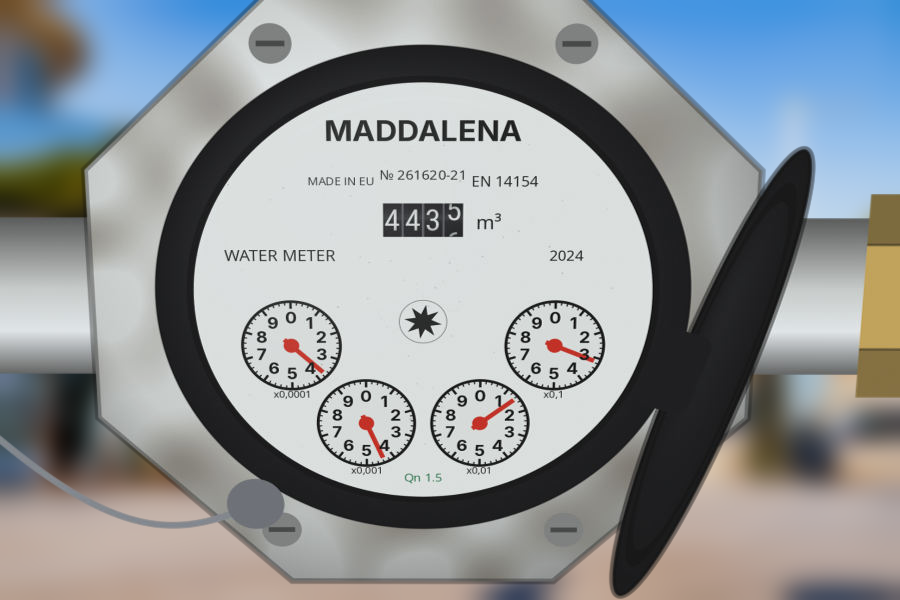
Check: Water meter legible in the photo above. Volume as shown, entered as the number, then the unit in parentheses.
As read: 4435.3143 (m³)
